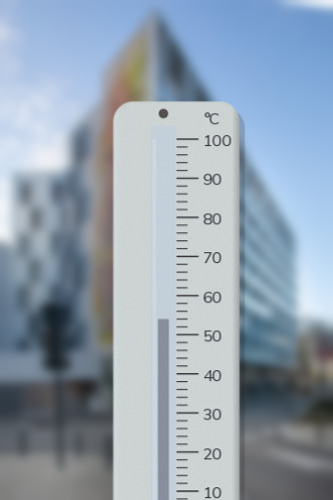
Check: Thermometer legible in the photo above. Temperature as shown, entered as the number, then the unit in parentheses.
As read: 54 (°C)
